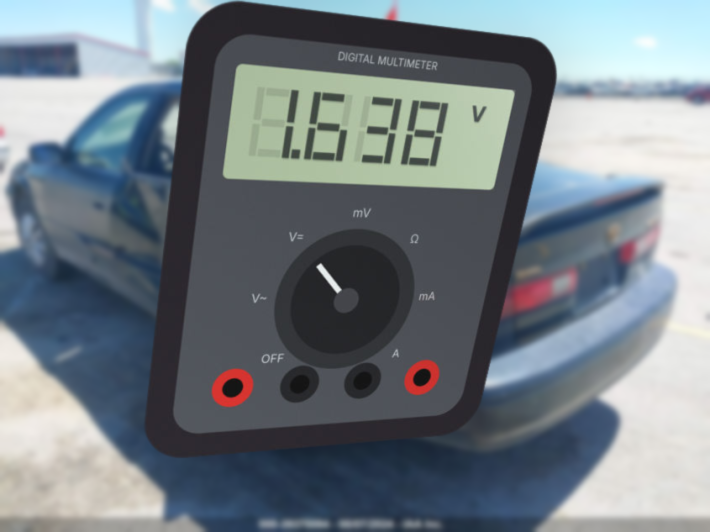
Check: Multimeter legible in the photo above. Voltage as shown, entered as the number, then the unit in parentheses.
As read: 1.638 (V)
